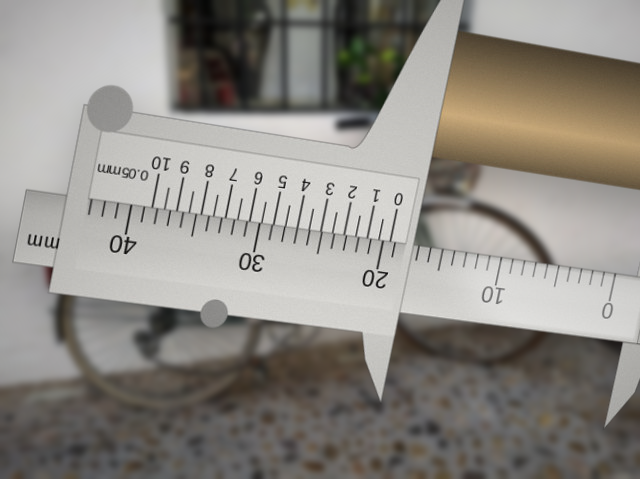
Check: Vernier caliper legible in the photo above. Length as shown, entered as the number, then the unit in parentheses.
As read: 19.4 (mm)
